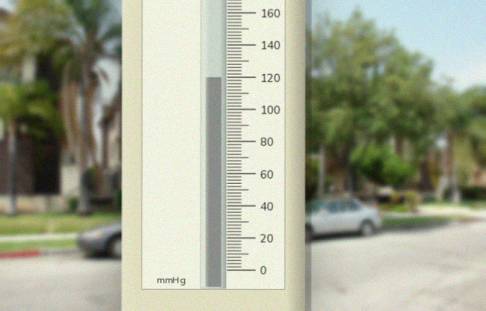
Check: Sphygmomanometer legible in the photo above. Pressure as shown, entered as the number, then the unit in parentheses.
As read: 120 (mmHg)
